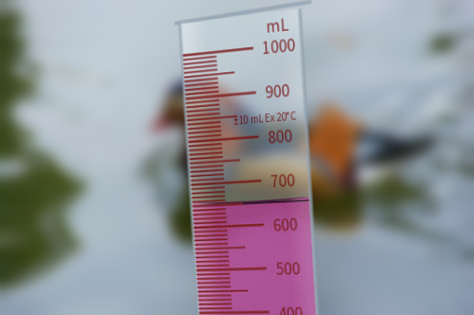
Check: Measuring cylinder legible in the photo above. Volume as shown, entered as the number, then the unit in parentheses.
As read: 650 (mL)
